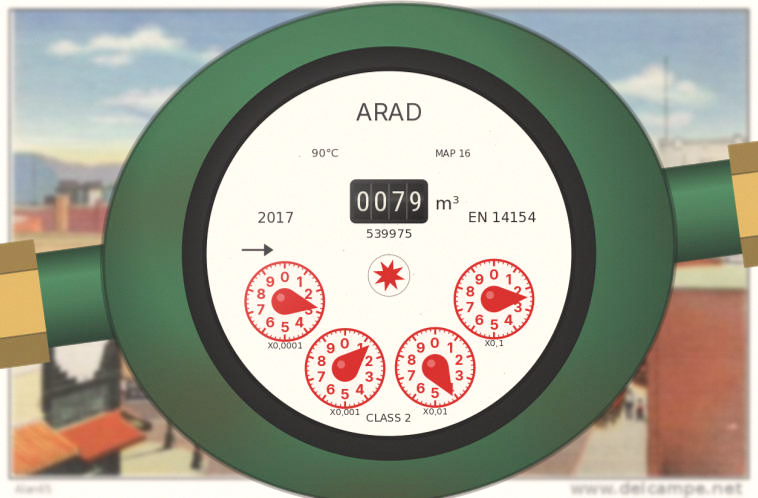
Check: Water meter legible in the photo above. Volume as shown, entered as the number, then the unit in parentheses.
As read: 79.2412 (m³)
